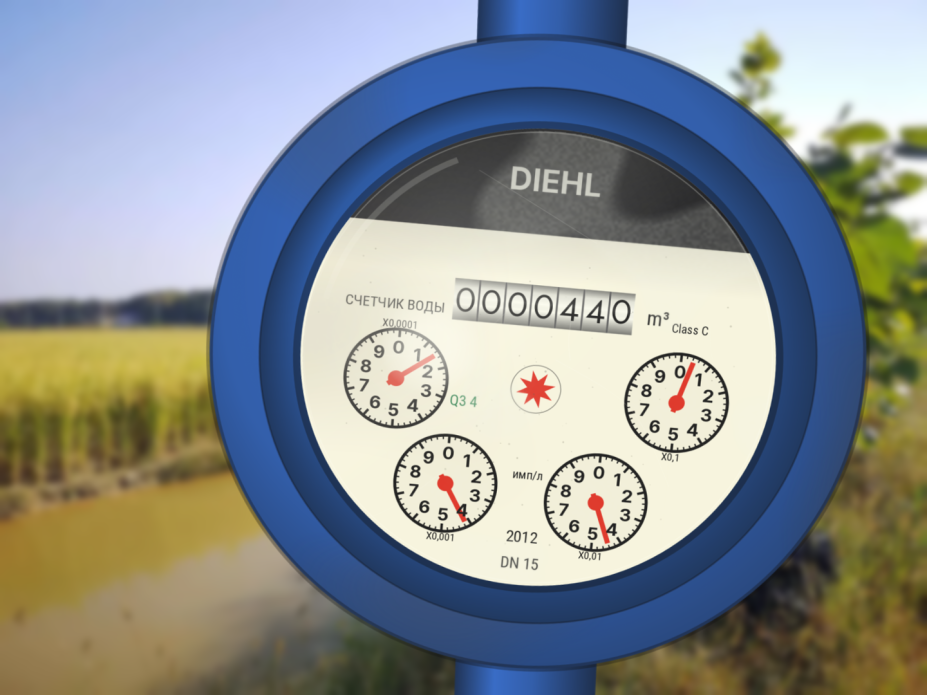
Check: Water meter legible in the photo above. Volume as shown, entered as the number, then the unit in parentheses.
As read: 440.0441 (m³)
